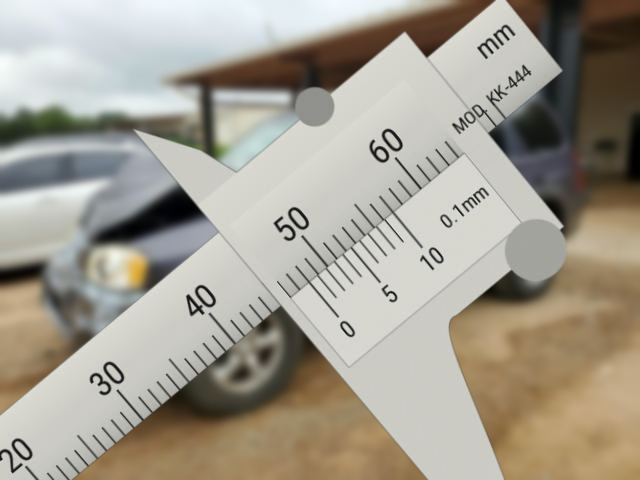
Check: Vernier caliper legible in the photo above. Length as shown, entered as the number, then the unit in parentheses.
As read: 48.0 (mm)
